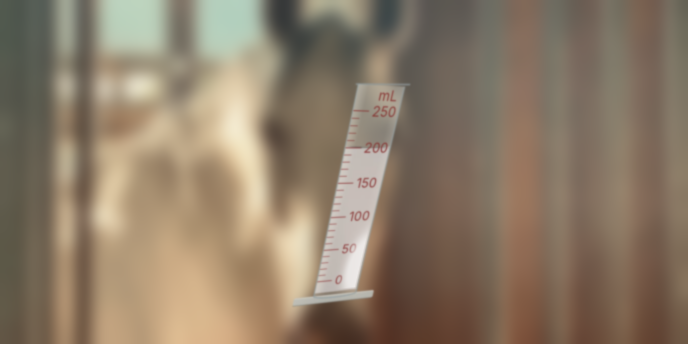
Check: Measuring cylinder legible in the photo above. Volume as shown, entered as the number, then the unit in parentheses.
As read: 200 (mL)
